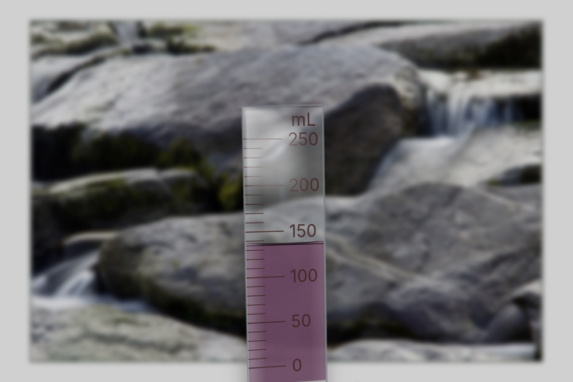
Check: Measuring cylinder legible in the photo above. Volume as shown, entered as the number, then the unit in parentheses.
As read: 135 (mL)
